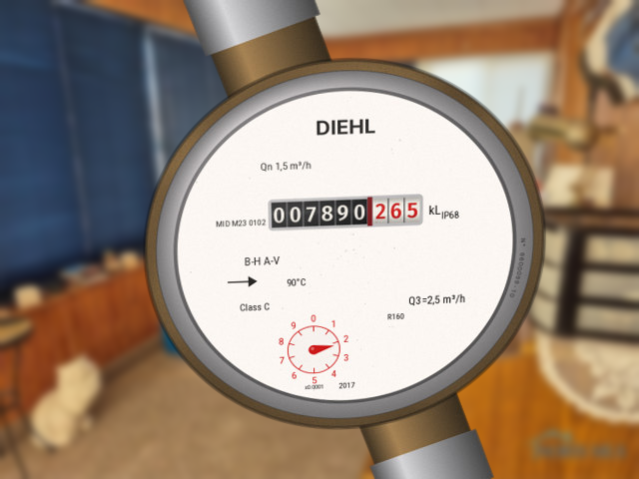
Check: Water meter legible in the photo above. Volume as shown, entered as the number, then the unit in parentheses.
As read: 7890.2652 (kL)
